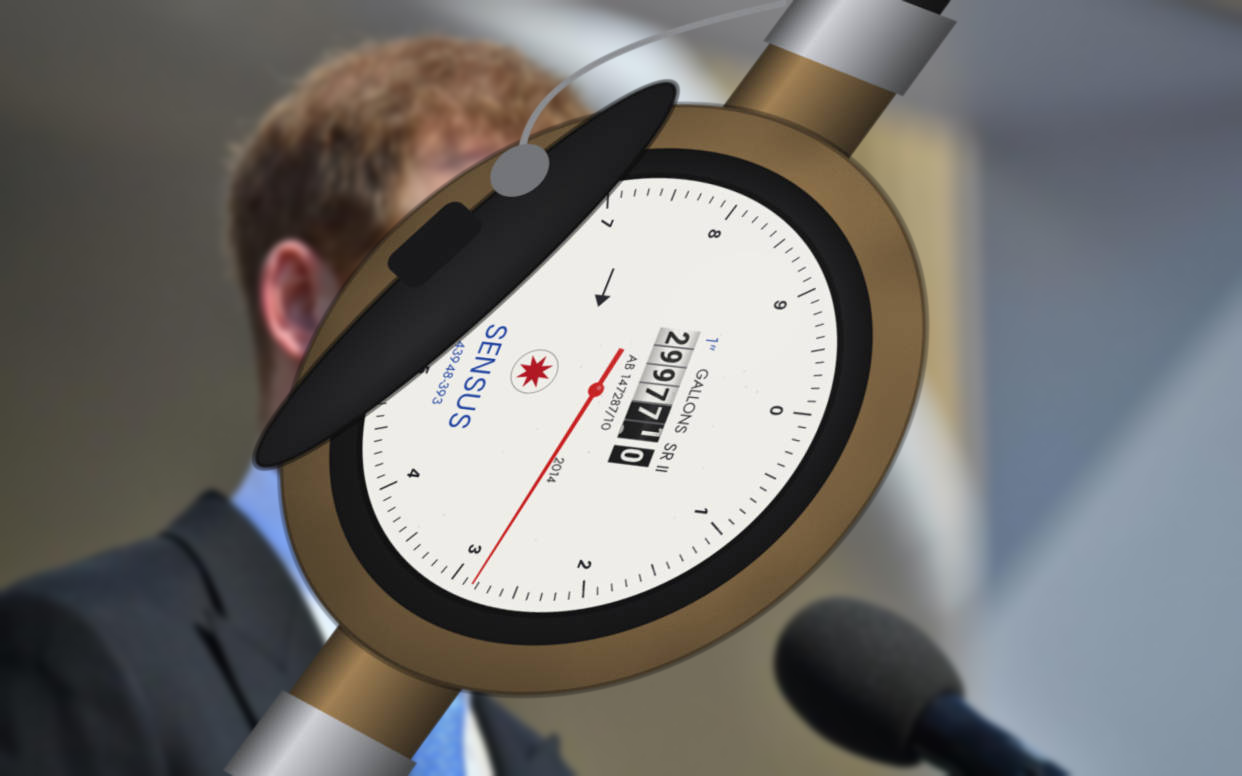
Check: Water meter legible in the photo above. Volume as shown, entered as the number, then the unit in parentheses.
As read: 2997712.8 (gal)
